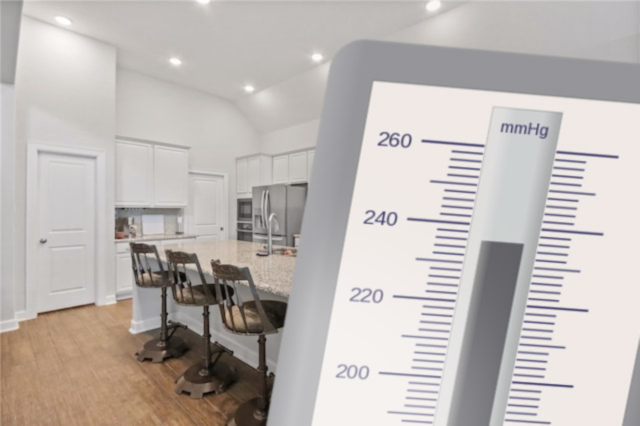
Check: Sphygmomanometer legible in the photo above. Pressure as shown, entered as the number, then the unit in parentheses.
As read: 236 (mmHg)
